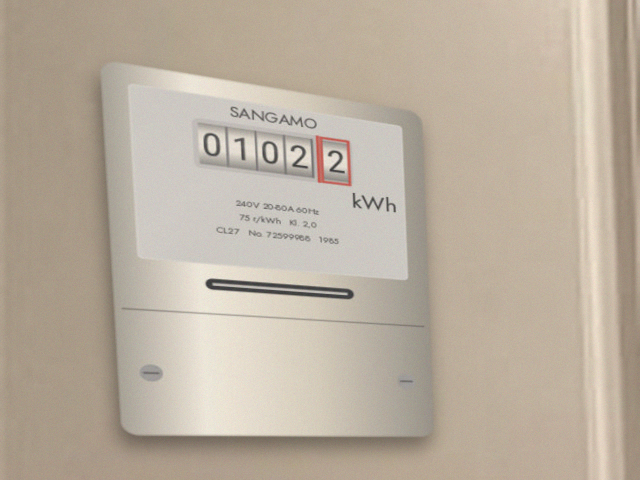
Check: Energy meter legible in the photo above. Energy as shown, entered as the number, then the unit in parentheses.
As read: 102.2 (kWh)
